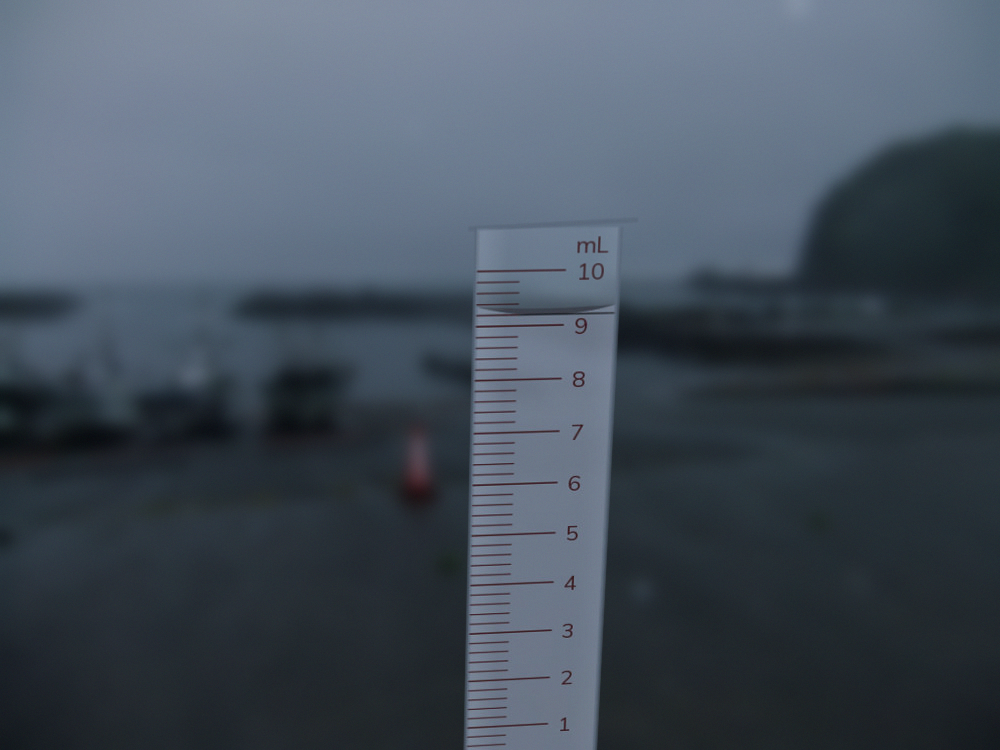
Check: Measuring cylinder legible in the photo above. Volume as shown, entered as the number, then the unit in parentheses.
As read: 9.2 (mL)
